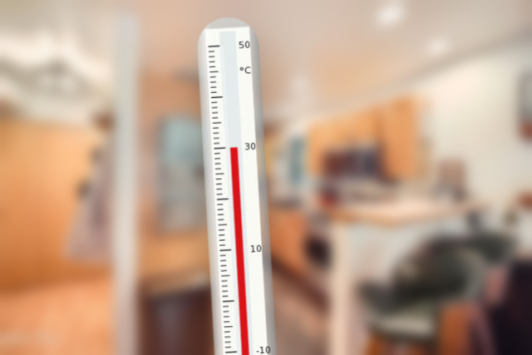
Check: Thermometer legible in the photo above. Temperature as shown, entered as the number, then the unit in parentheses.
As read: 30 (°C)
